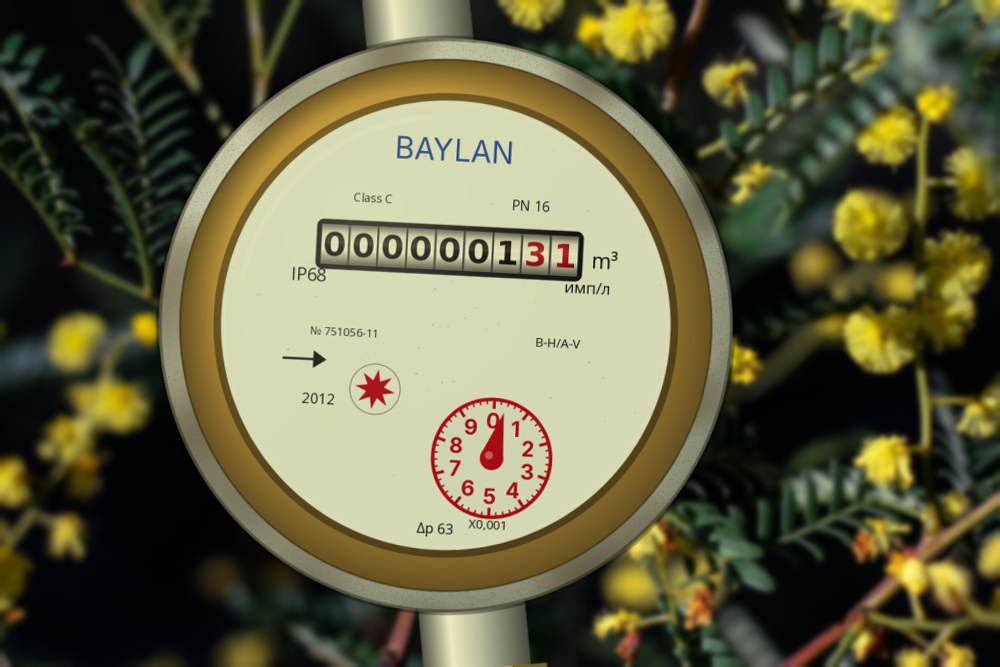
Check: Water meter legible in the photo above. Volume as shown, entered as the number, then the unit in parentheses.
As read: 1.310 (m³)
